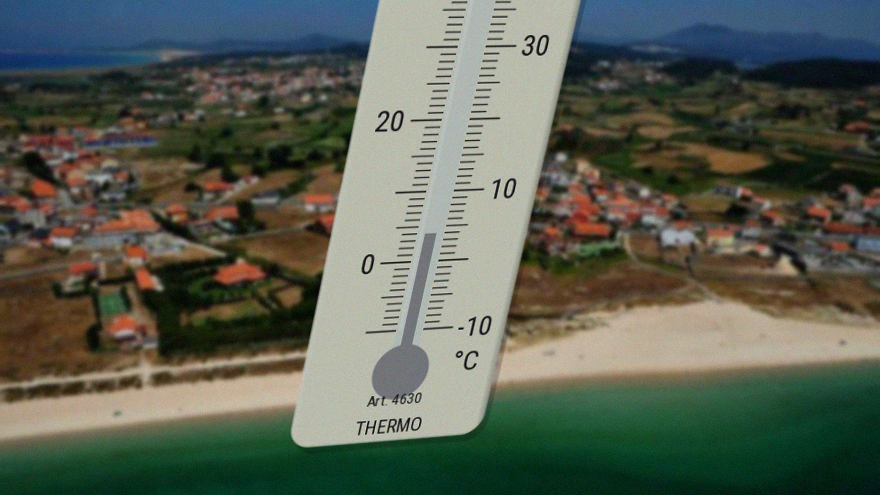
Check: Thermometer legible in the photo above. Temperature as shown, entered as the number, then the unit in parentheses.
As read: 4 (°C)
